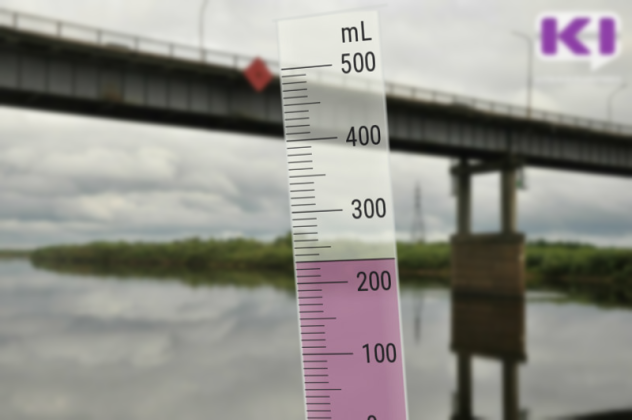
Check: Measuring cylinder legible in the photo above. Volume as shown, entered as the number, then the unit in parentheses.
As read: 230 (mL)
